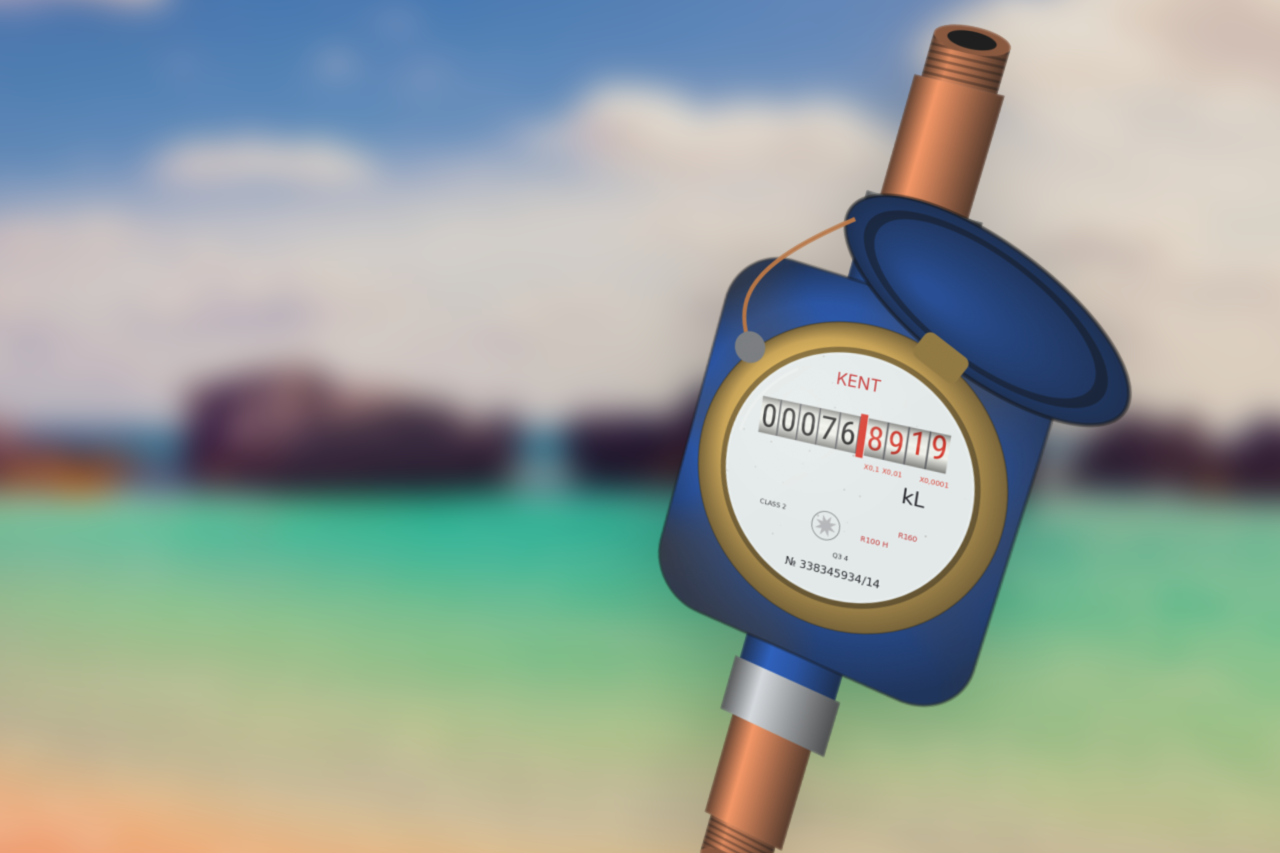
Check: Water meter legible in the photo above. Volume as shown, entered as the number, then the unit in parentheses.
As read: 76.8919 (kL)
